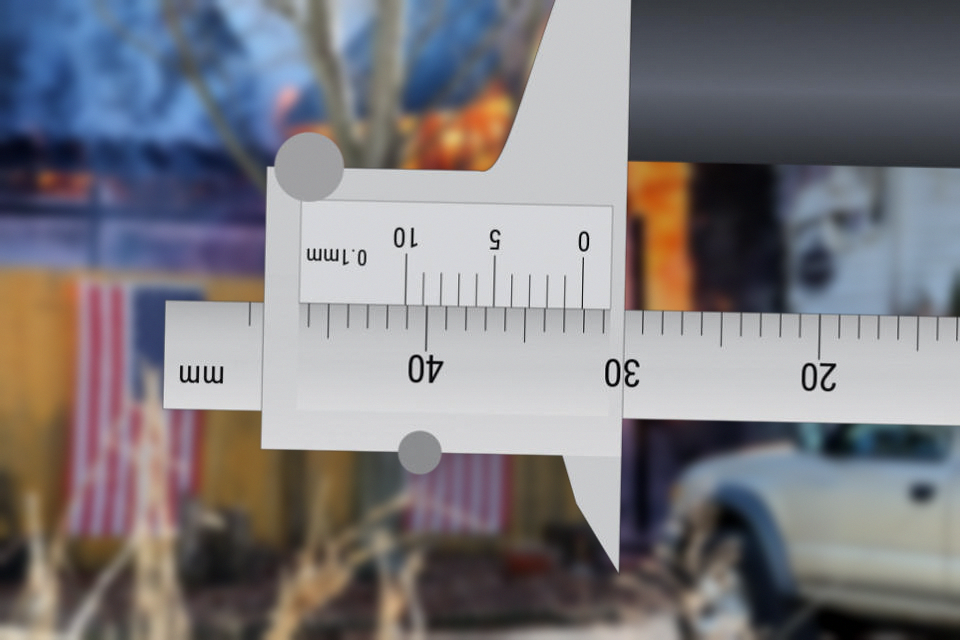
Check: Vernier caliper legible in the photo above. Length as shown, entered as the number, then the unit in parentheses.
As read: 32.1 (mm)
